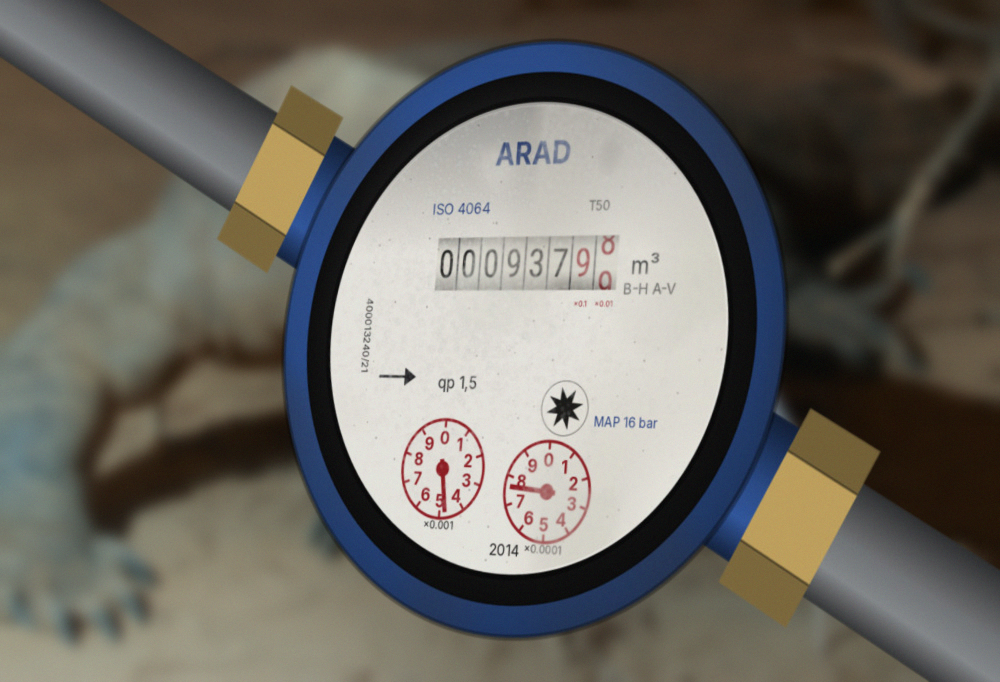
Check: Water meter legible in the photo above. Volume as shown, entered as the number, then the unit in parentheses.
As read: 937.9847 (m³)
